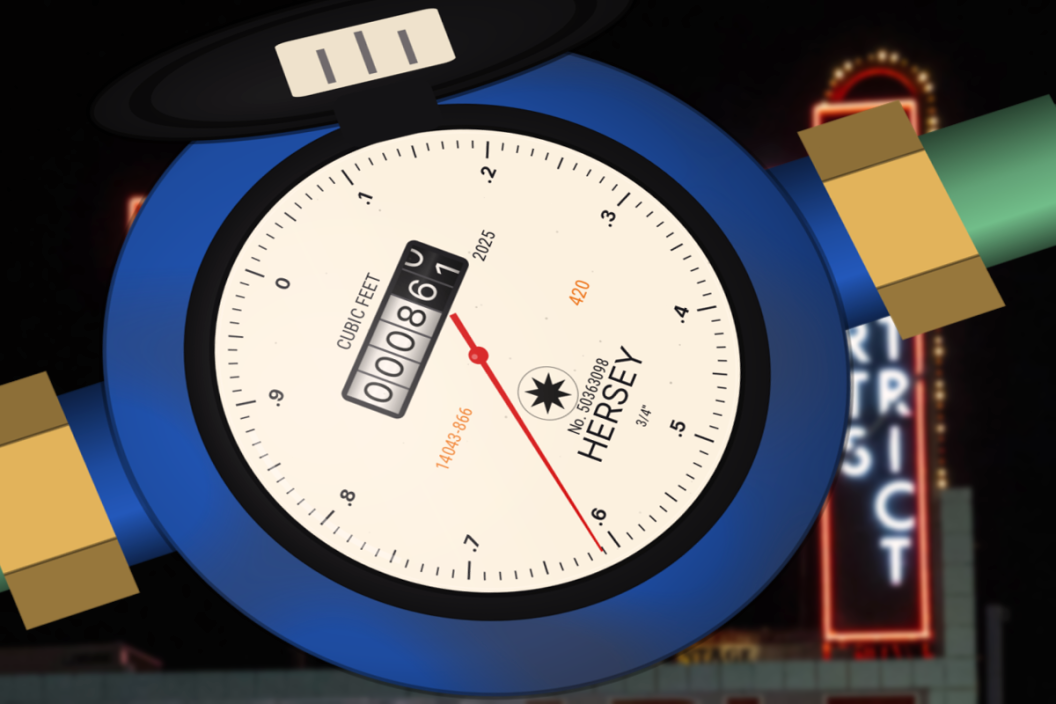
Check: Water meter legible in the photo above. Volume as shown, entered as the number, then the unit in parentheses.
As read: 860.61 (ft³)
